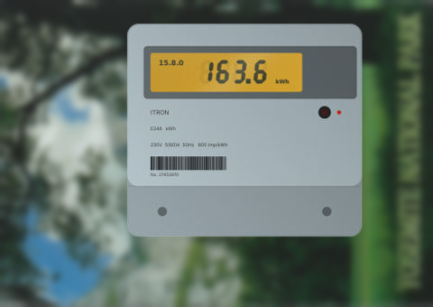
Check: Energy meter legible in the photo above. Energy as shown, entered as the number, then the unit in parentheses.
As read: 163.6 (kWh)
